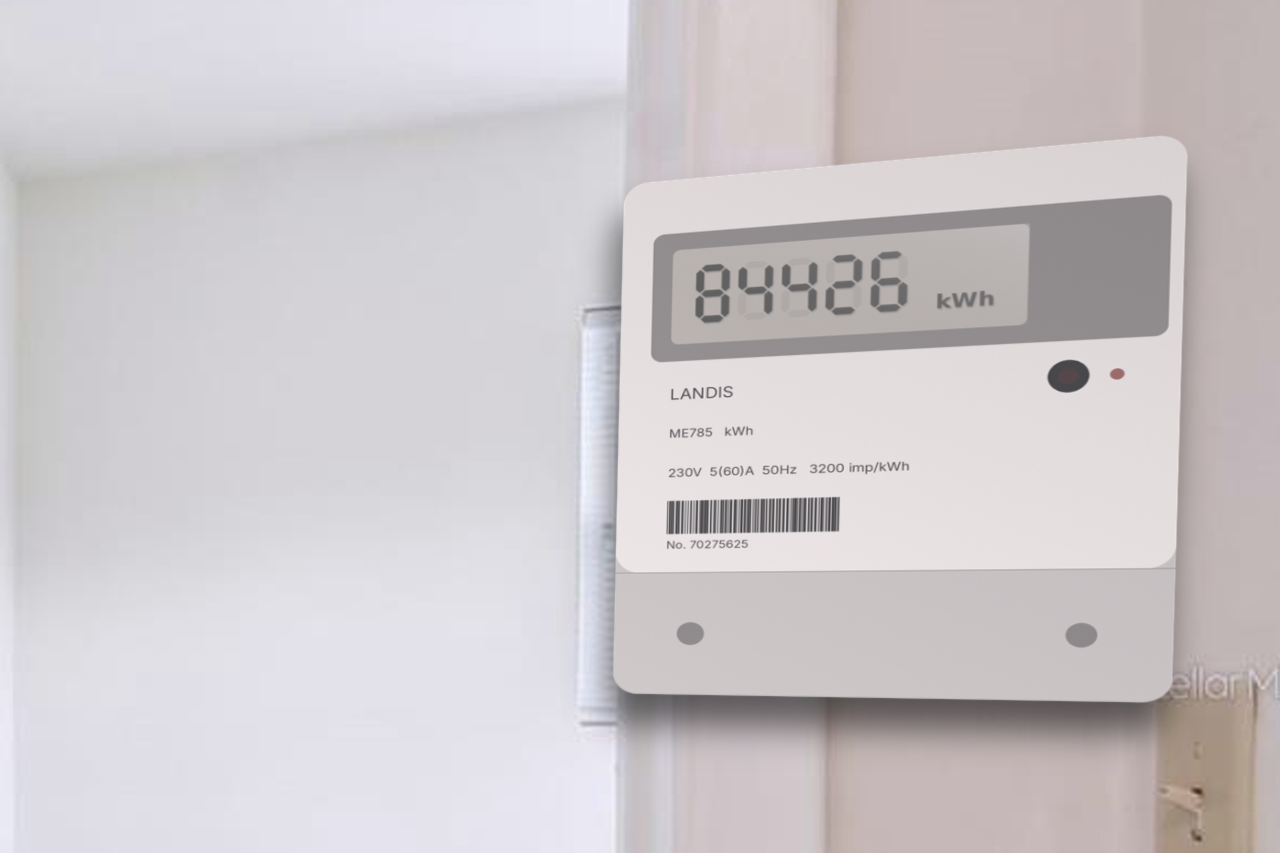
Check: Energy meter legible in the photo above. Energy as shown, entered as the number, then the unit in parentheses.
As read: 84426 (kWh)
